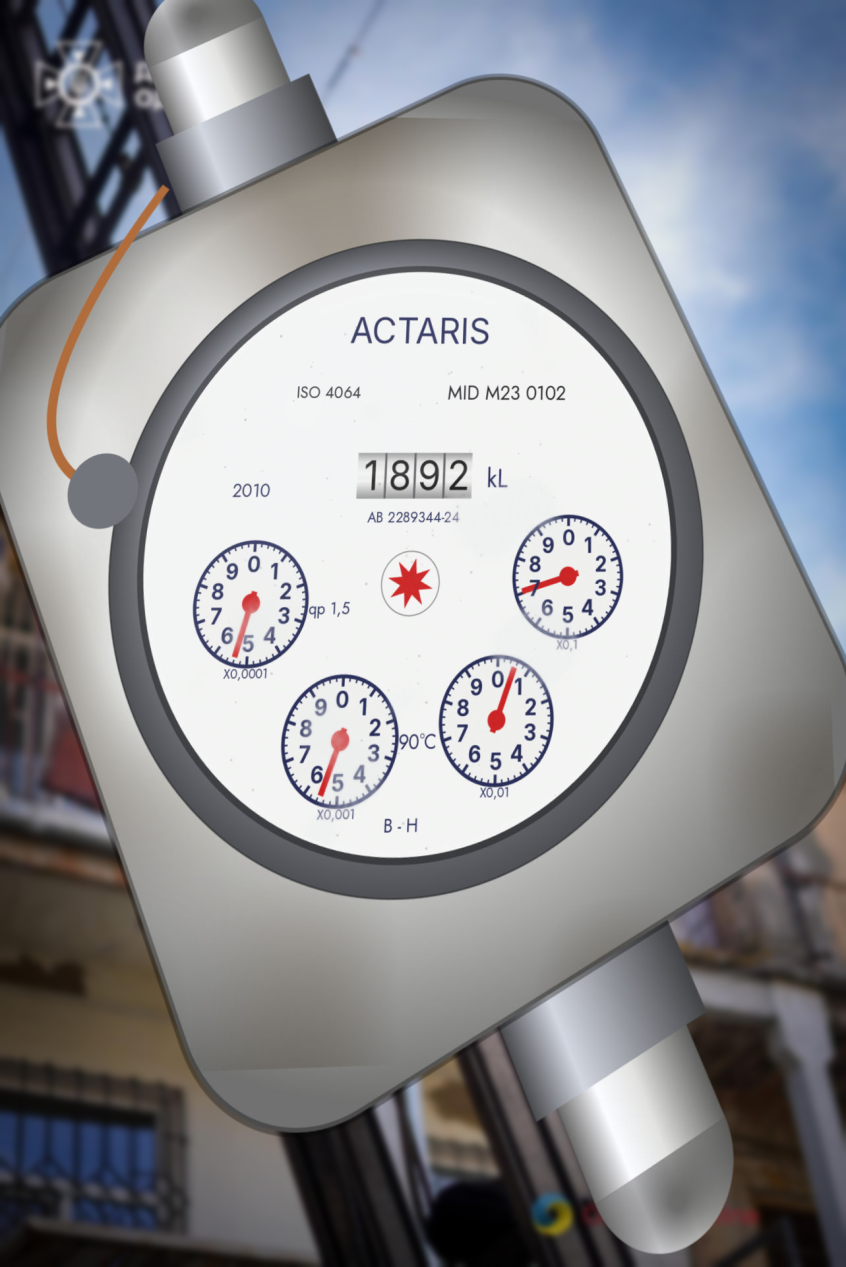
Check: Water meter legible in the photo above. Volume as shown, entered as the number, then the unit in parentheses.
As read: 1892.7055 (kL)
